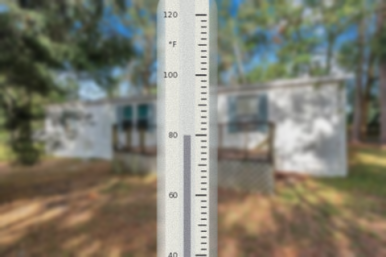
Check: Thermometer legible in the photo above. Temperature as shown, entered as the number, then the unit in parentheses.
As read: 80 (°F)
